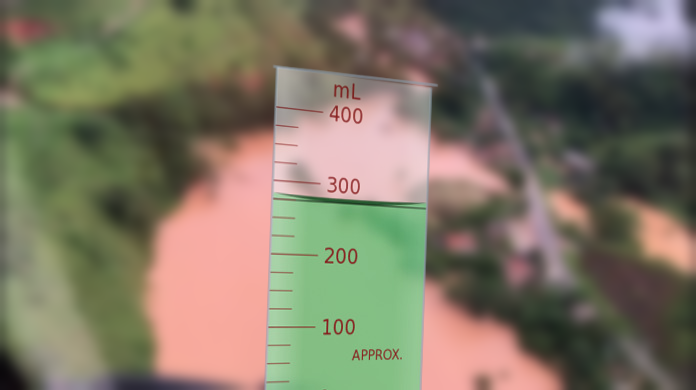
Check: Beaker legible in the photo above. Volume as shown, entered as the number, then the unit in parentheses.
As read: 275 (mL)
